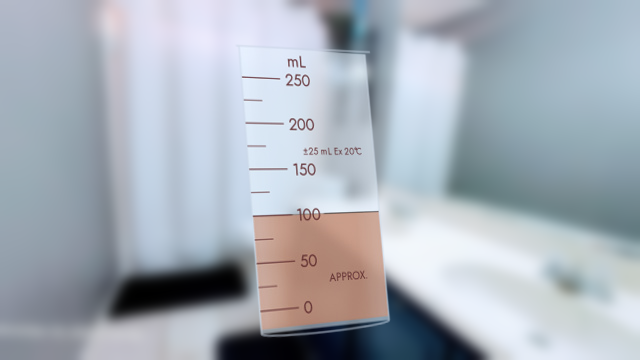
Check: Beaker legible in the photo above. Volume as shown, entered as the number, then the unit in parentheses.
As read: 100 (mL)
